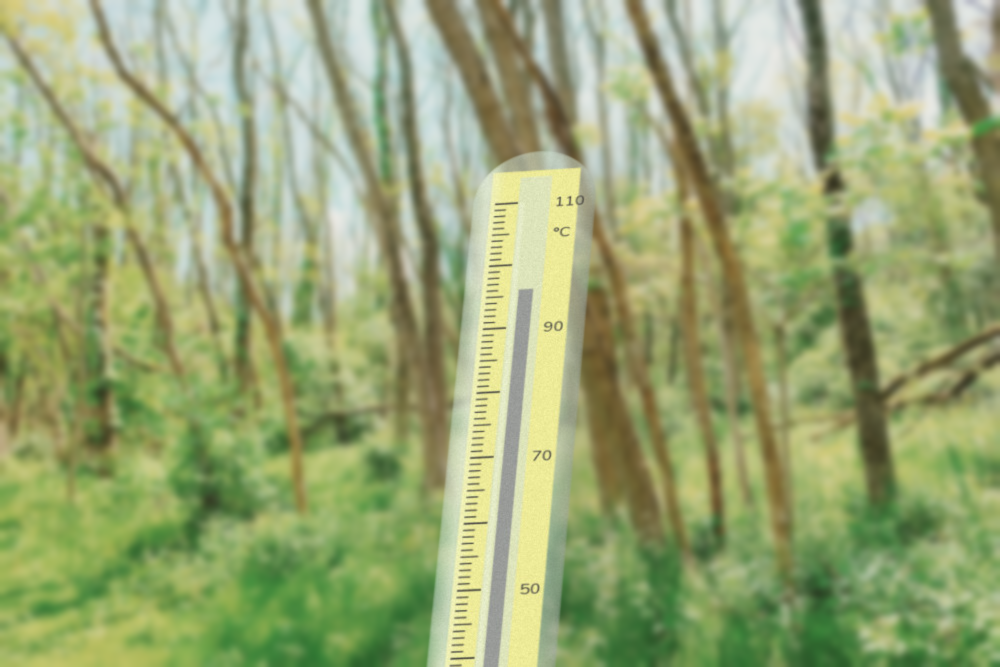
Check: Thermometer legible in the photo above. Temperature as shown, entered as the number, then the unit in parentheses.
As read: 96 (°C)
